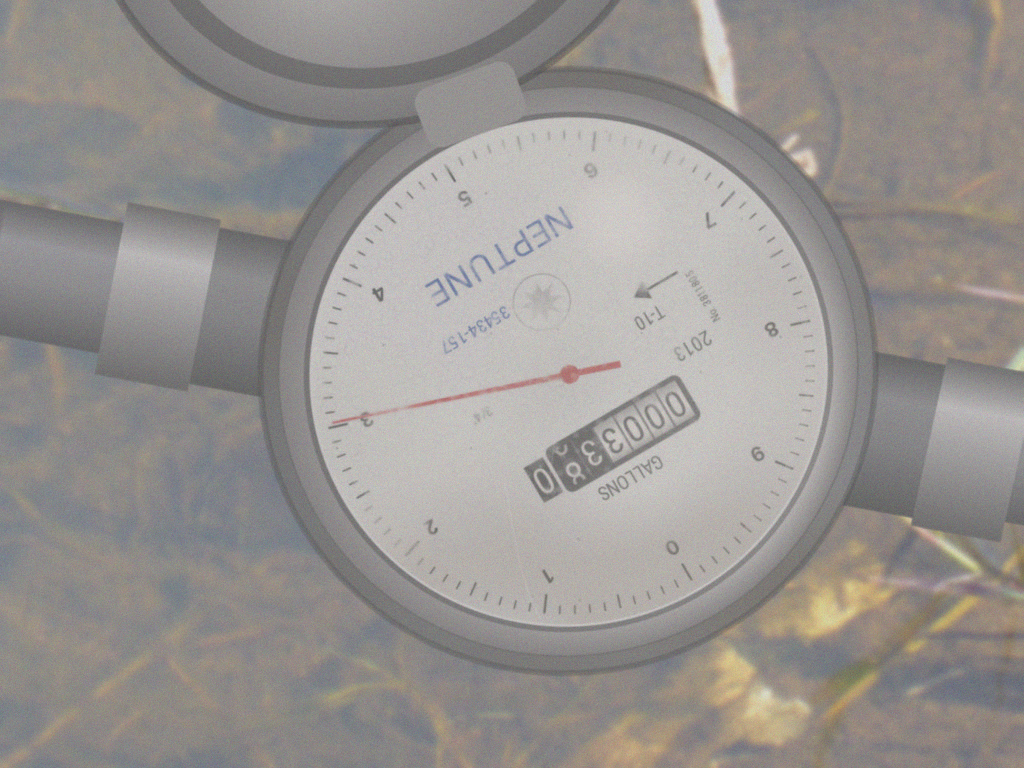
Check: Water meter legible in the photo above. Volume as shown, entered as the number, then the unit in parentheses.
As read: 3383.0 (gal)
